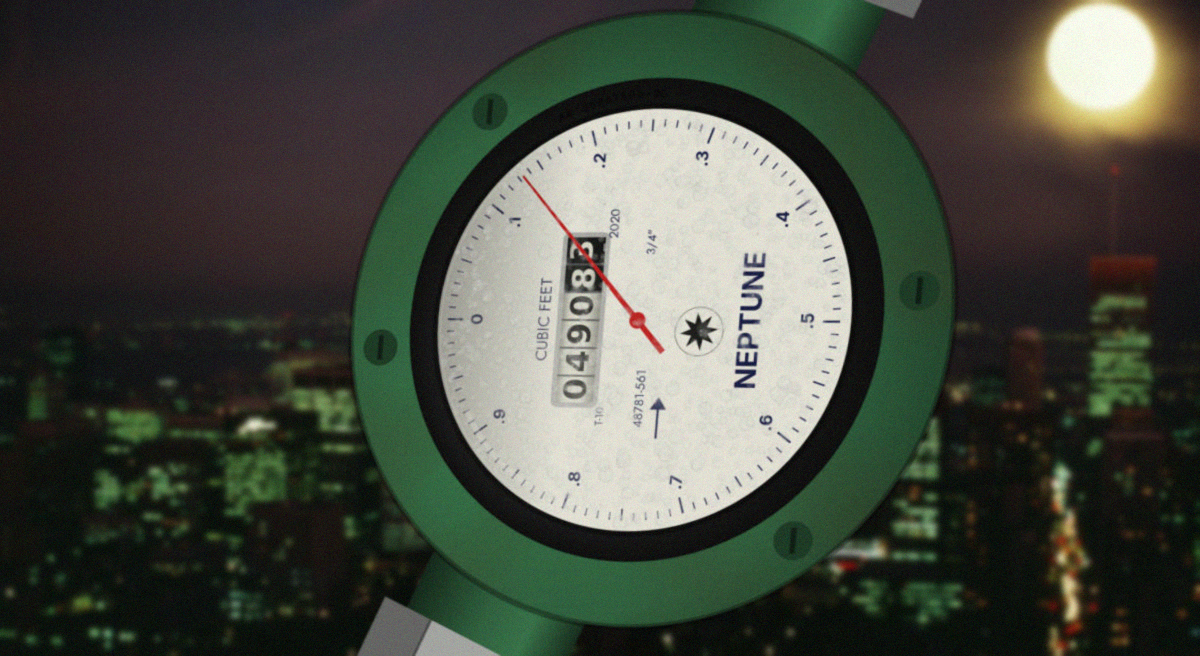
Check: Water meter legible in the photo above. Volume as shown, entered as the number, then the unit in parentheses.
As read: 49083.13 (ft³)
